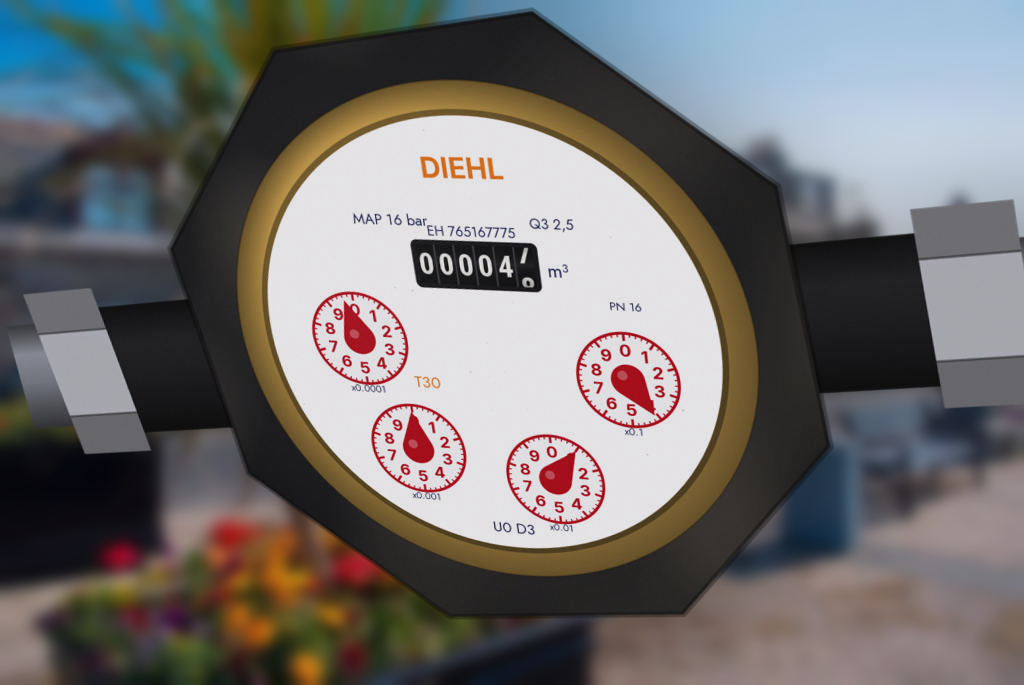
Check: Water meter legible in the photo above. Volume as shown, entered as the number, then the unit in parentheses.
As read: 47.4099 (m³)
